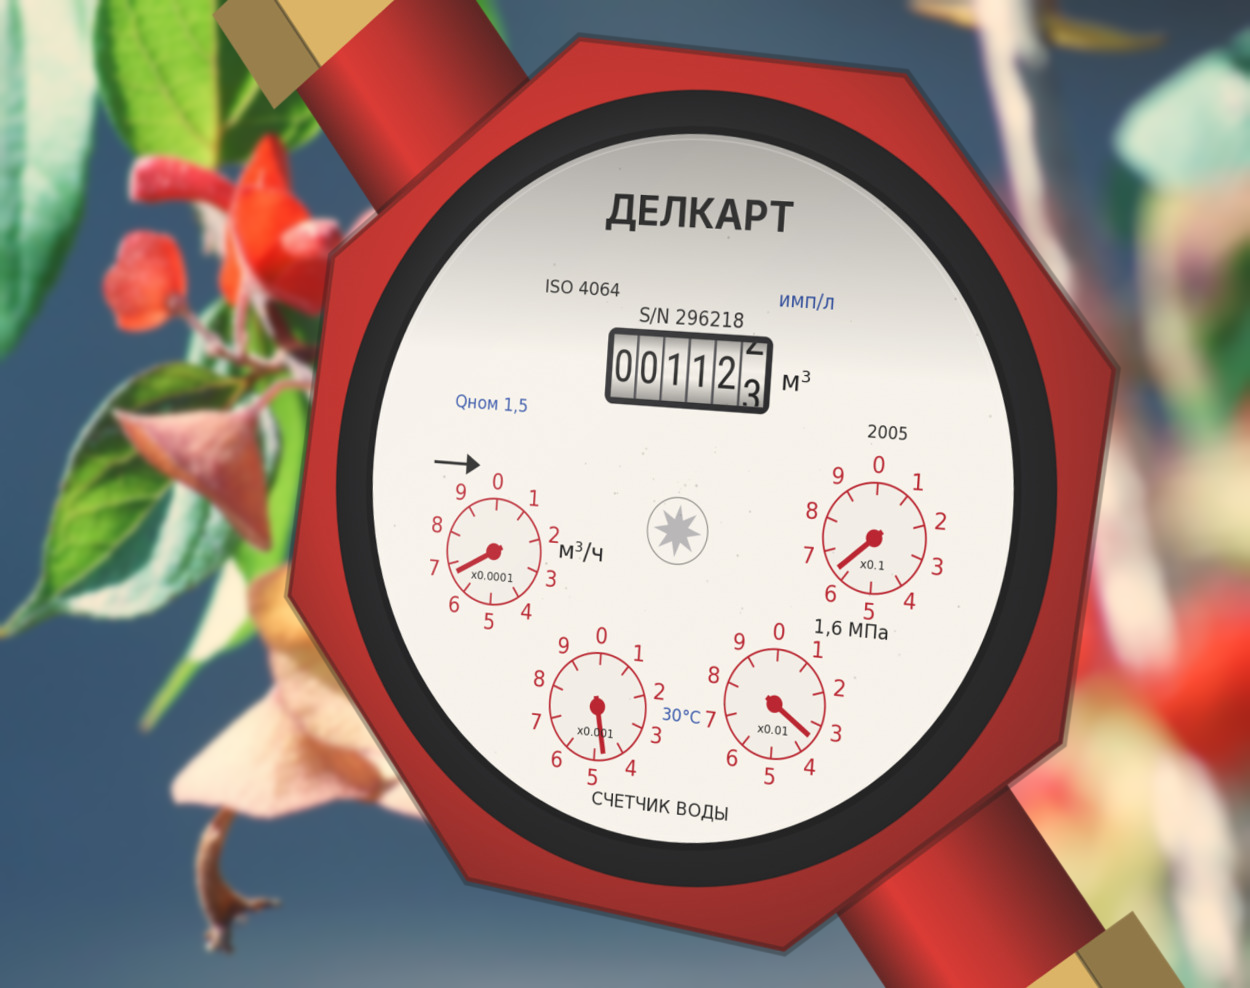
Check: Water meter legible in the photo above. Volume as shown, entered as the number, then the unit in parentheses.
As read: 1122.6346 (m³)
